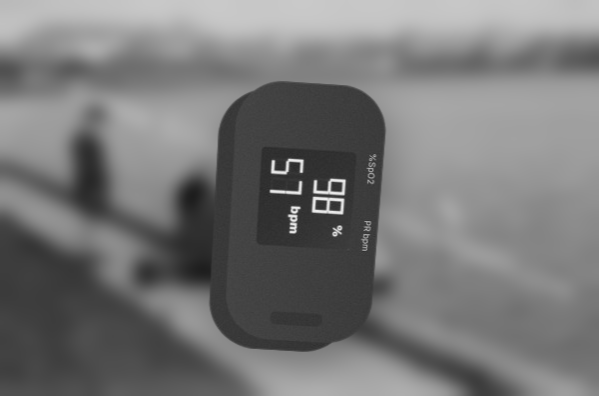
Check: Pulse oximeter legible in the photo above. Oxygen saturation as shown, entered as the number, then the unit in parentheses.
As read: 98 (%)
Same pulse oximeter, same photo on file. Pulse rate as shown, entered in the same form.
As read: 57 (bpm)
